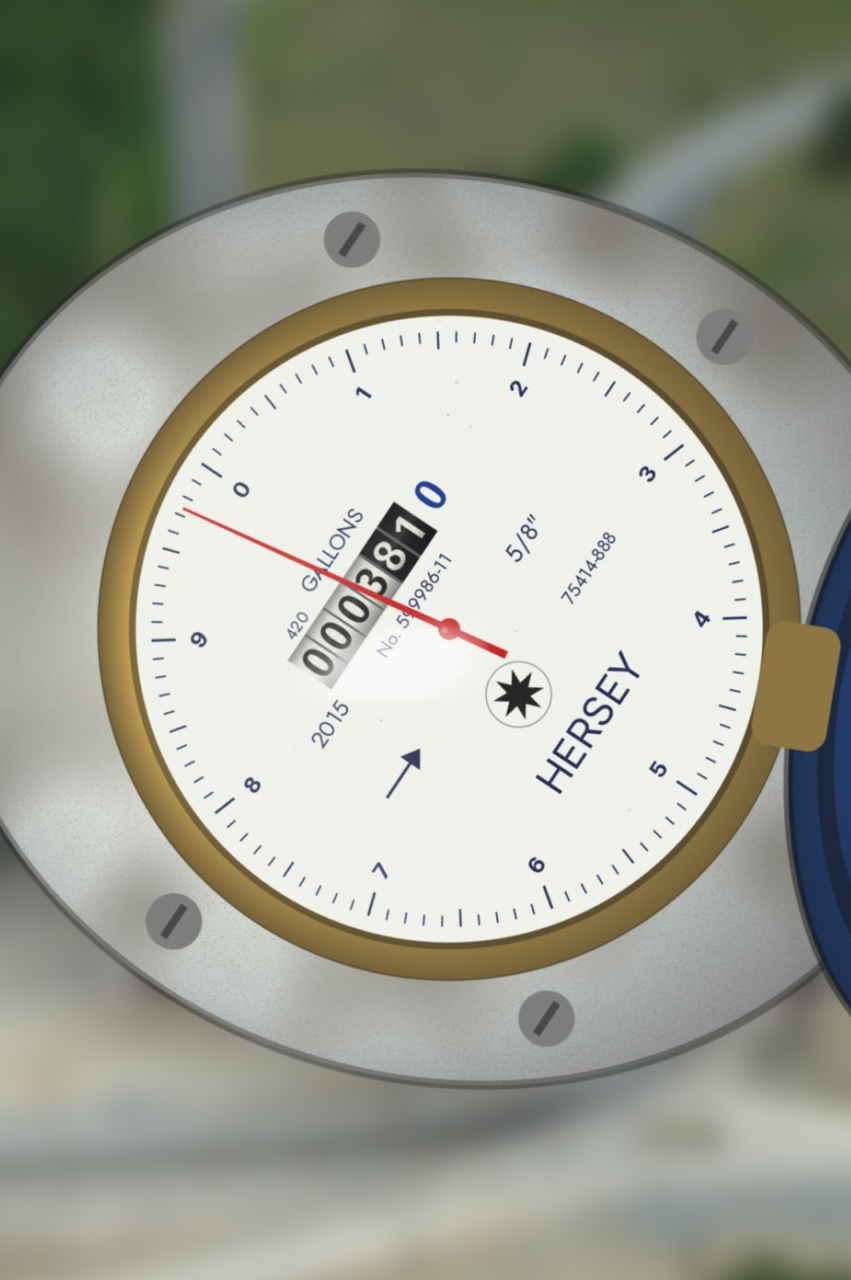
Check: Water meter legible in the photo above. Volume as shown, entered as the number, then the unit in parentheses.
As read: 3809.7 (gal)
